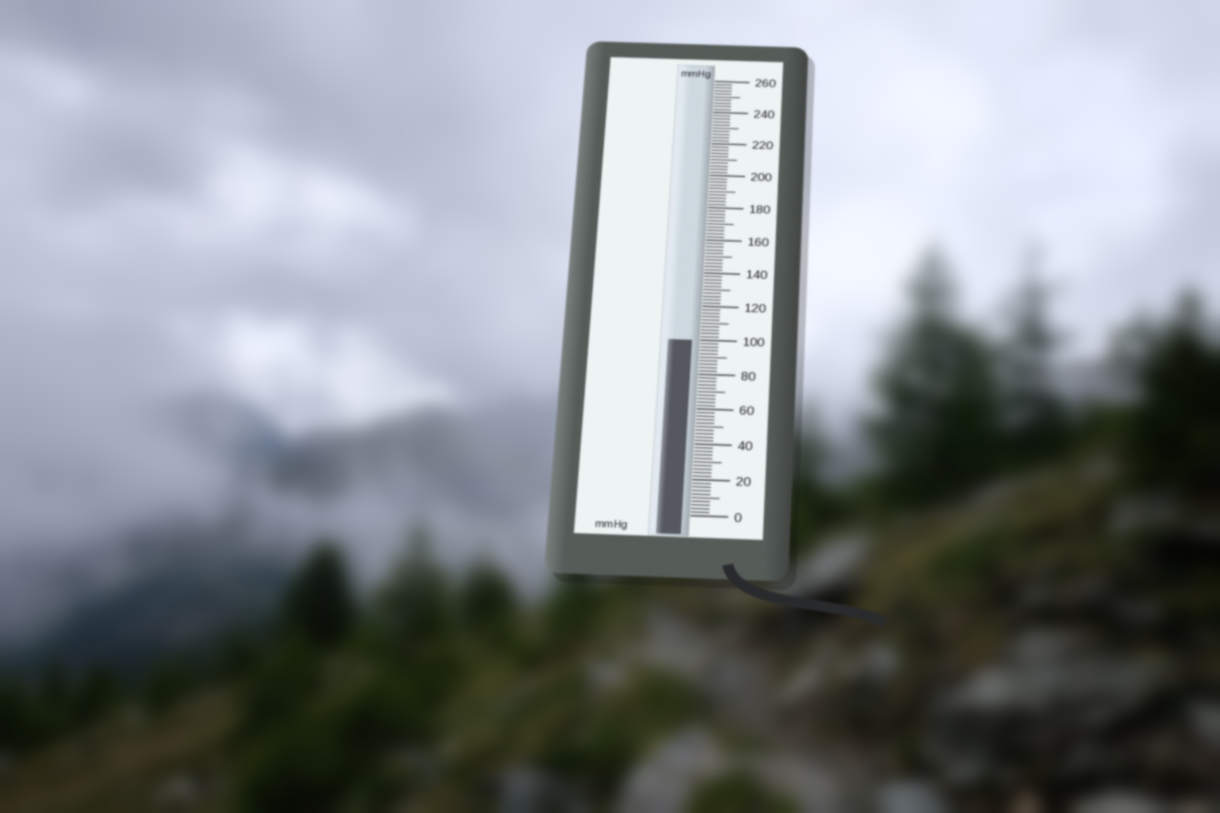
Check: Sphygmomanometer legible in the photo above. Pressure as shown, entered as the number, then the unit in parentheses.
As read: 100 (mmHg)
